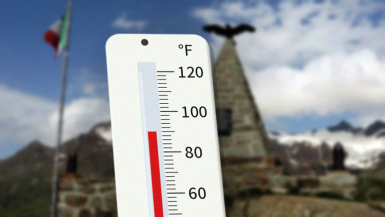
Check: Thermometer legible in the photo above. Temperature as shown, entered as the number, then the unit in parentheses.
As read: 90 (°F)
